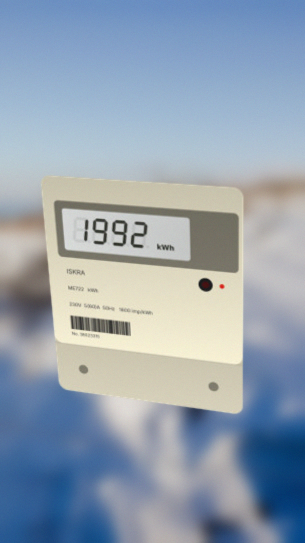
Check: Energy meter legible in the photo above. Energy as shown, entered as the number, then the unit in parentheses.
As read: 1992 (kWh)
